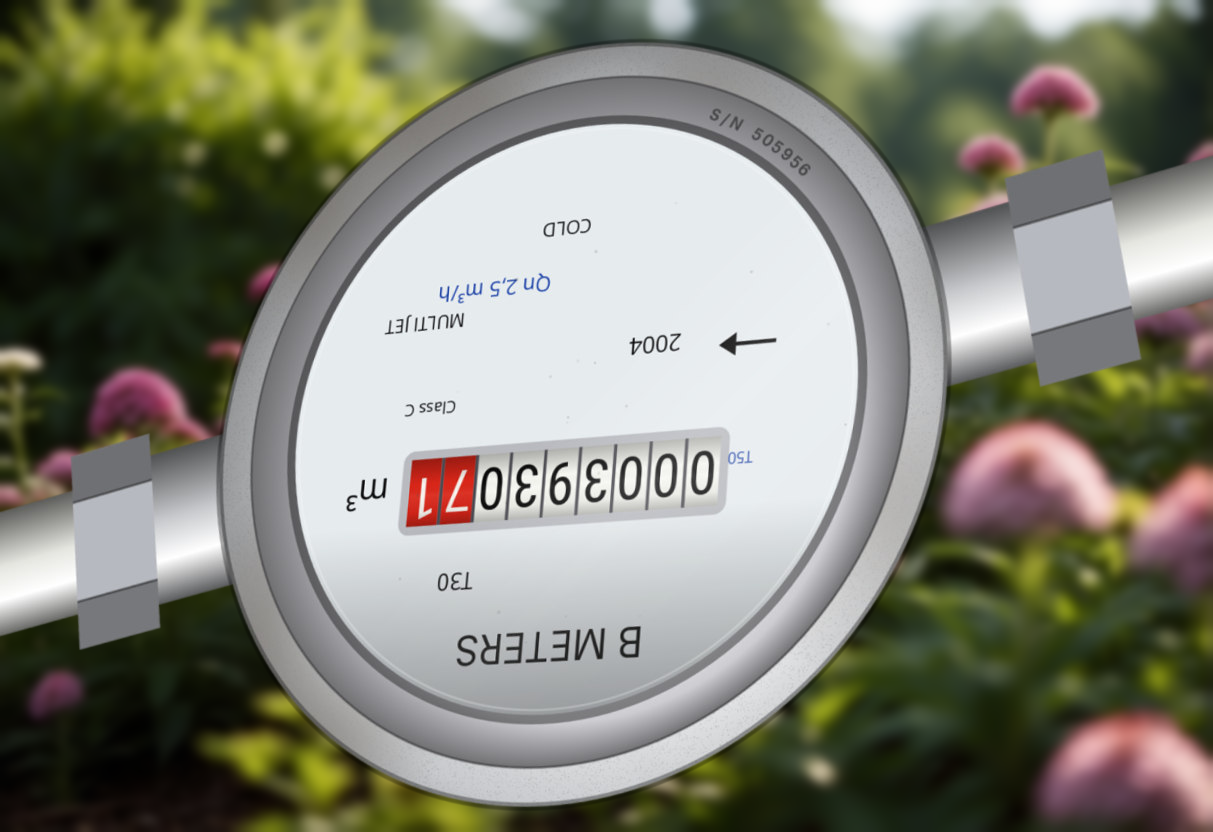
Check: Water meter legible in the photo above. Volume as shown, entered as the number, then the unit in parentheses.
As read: 3930.71 (m³)
